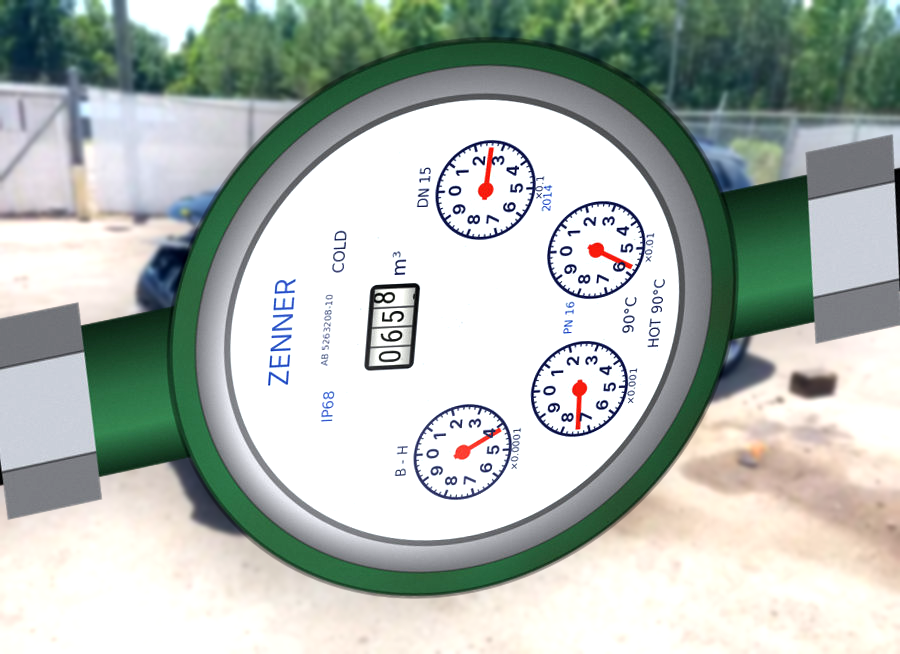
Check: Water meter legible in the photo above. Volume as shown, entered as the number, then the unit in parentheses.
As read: 658.2574 (m³)
